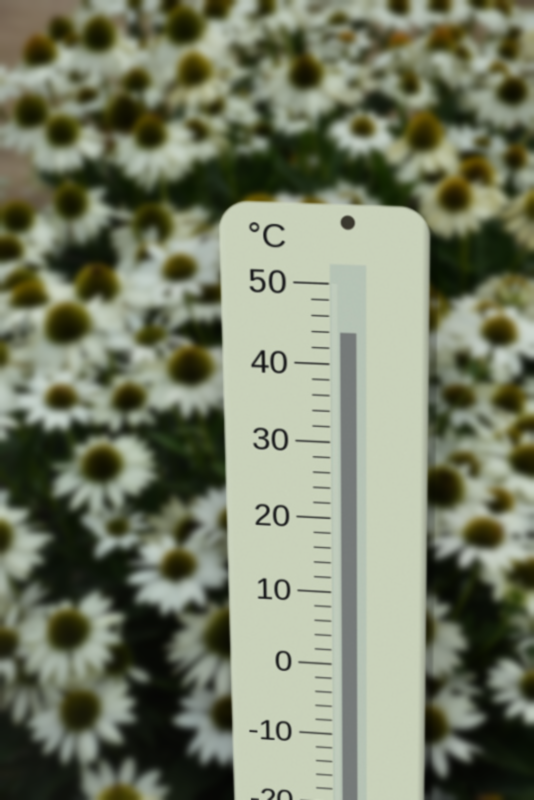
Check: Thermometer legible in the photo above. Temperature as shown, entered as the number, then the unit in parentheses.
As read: 44 (°C)
